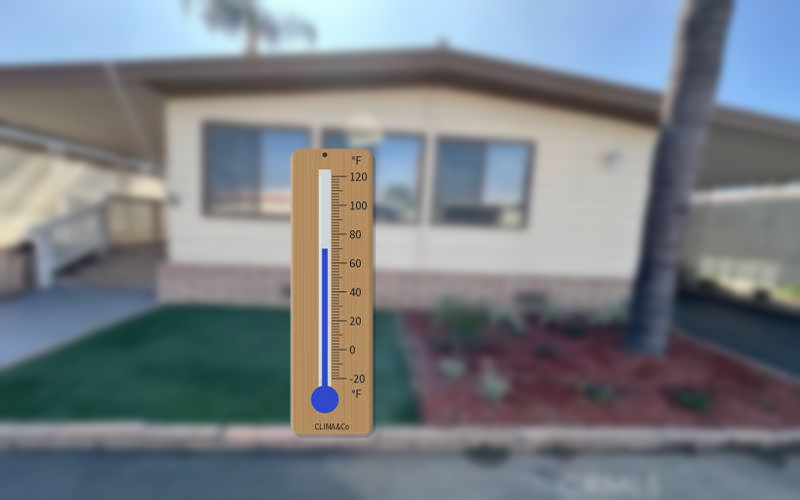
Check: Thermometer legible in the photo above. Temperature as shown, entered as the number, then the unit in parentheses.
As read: 70 (°F)
